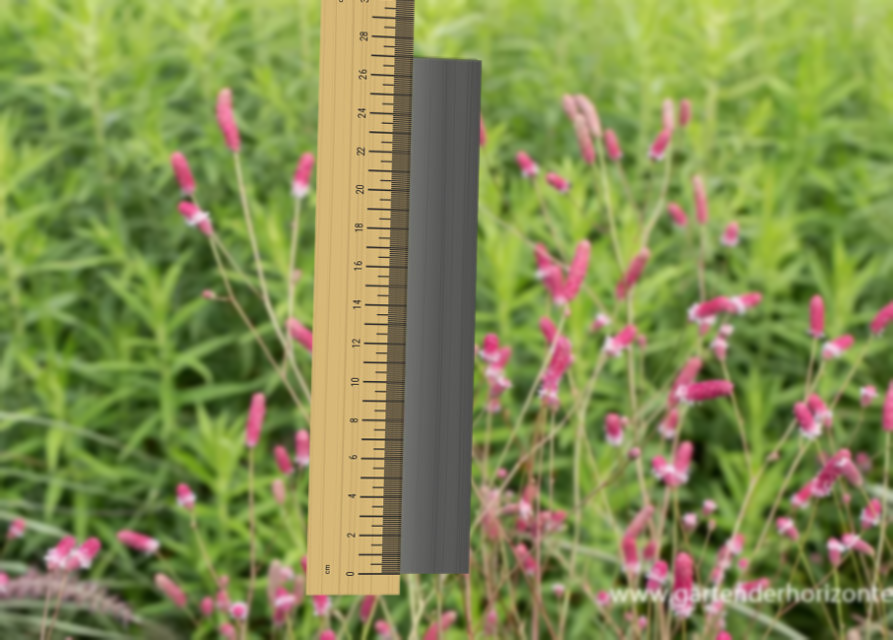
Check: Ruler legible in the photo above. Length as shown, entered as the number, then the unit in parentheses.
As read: 27 (cm)
